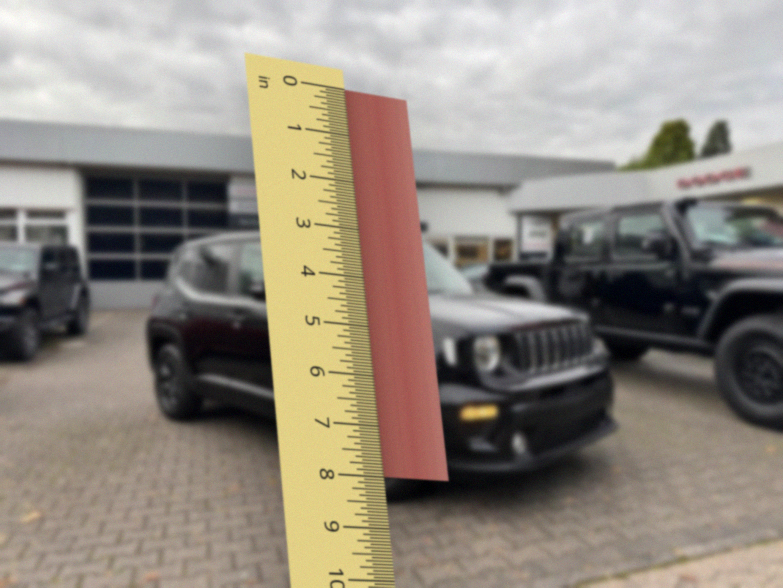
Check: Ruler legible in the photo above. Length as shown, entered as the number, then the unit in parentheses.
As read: 8 (in)
